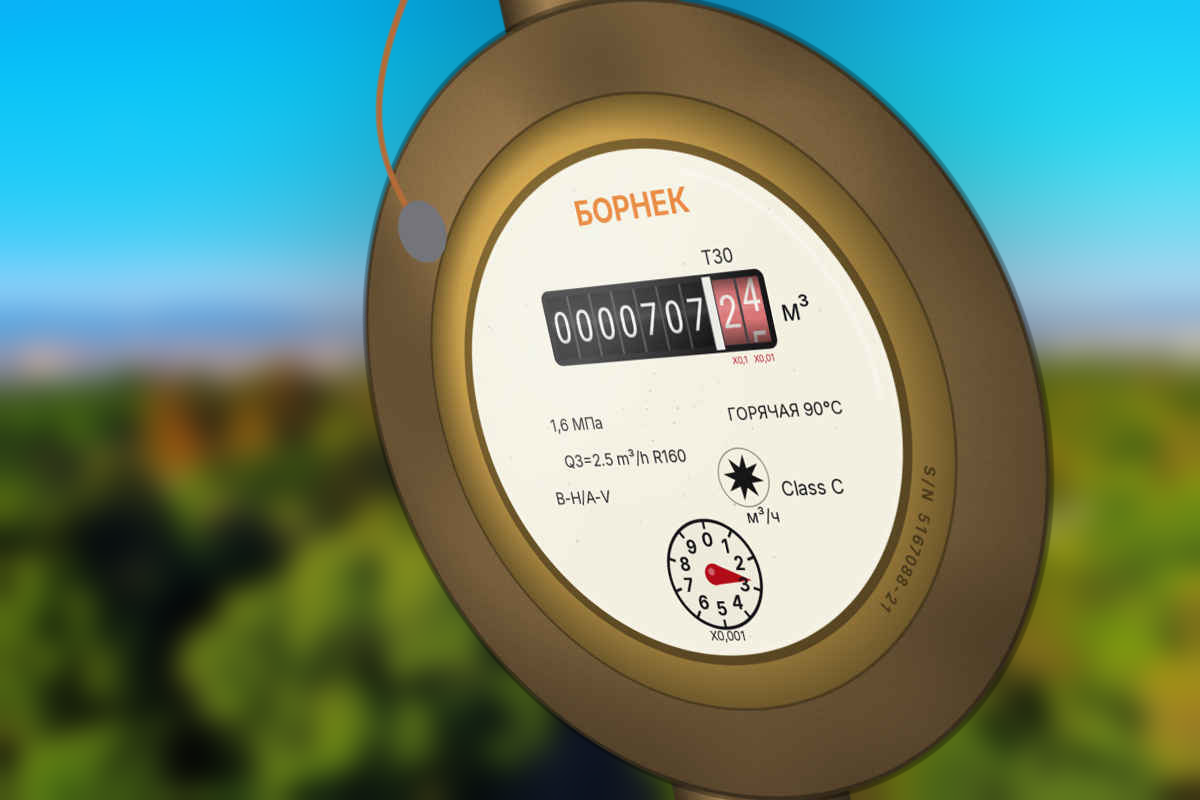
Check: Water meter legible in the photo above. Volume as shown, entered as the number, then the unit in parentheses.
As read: 707.242 (m³)
